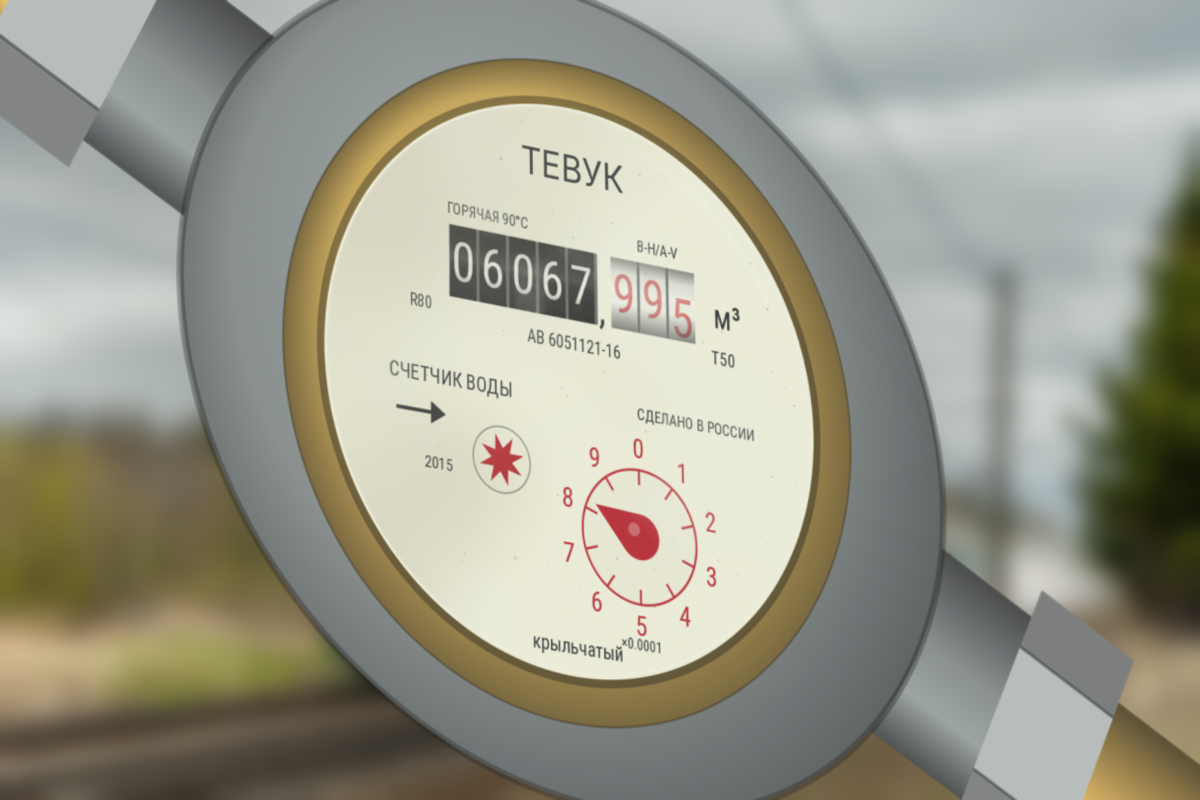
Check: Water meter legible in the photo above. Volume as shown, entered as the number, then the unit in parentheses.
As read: 6067.9948 (m³)
